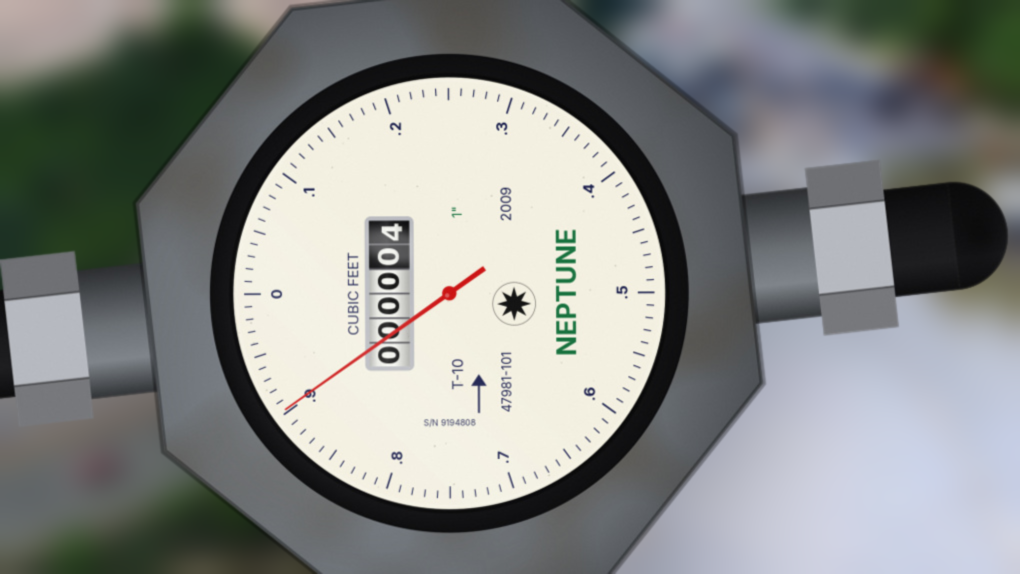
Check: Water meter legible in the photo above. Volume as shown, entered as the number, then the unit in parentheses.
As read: 3.90 (ft³)
